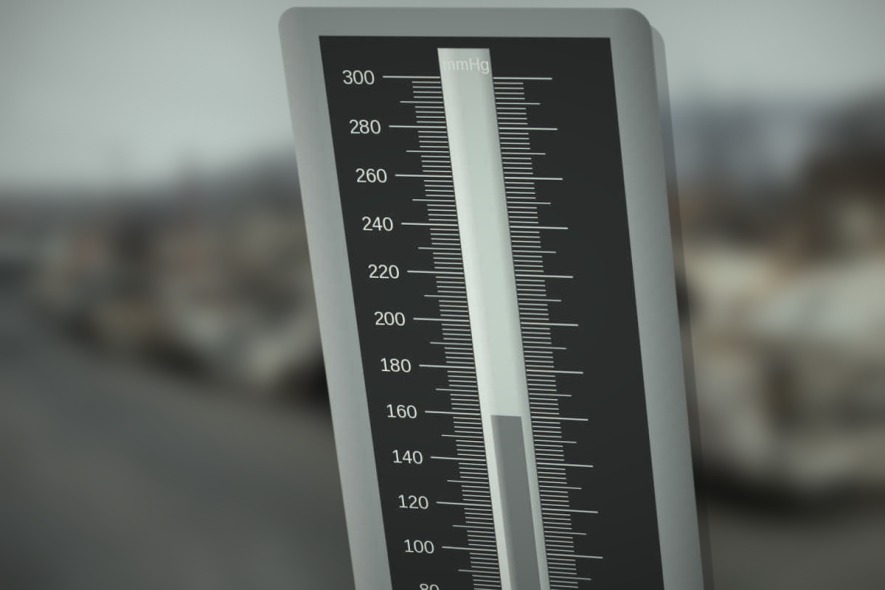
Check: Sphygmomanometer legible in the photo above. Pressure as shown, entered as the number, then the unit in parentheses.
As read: 160 (mmHg)
